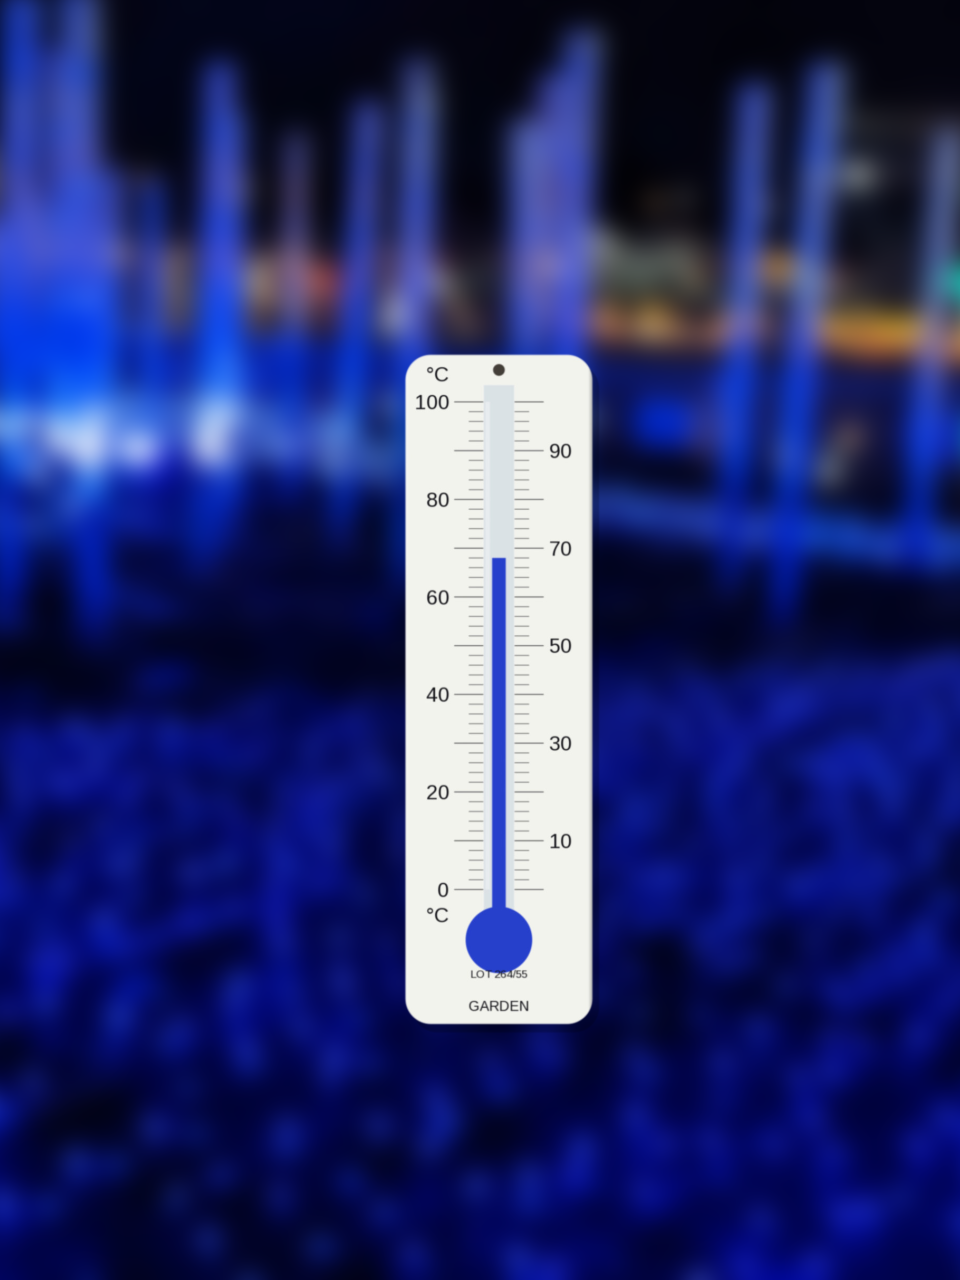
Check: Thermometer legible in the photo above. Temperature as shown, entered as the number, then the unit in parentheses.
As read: 68 (°C)
